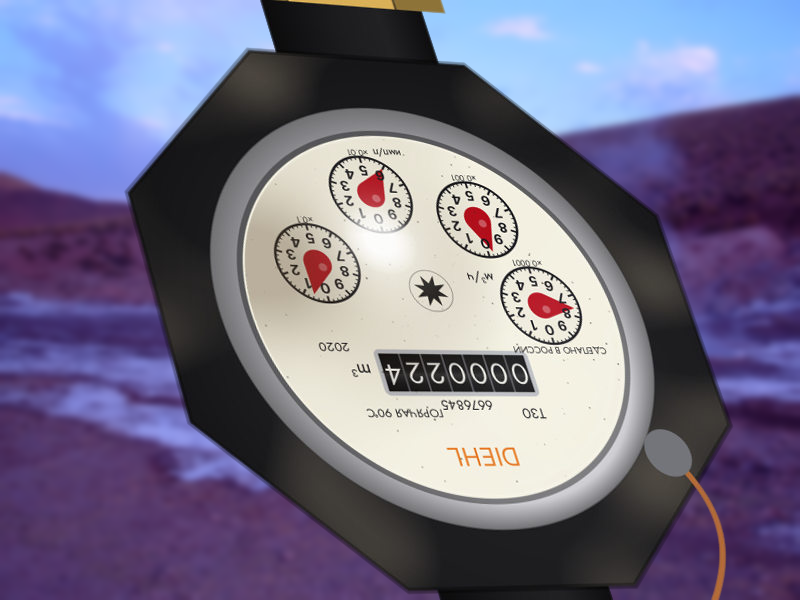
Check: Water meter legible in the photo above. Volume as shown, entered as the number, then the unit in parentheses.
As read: 224.0597 (m³)
